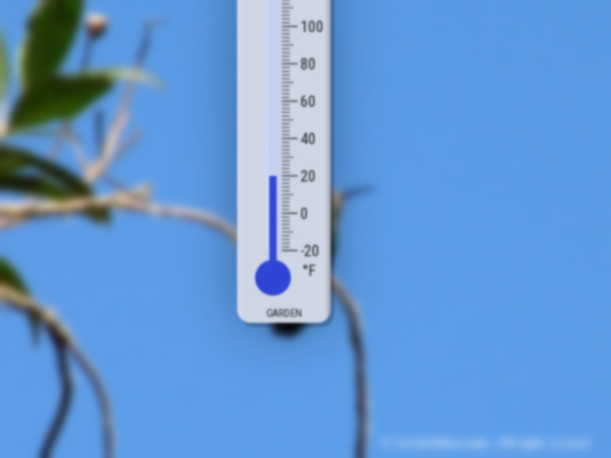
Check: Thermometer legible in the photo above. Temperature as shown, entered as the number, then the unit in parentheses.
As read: 20 (°F)
